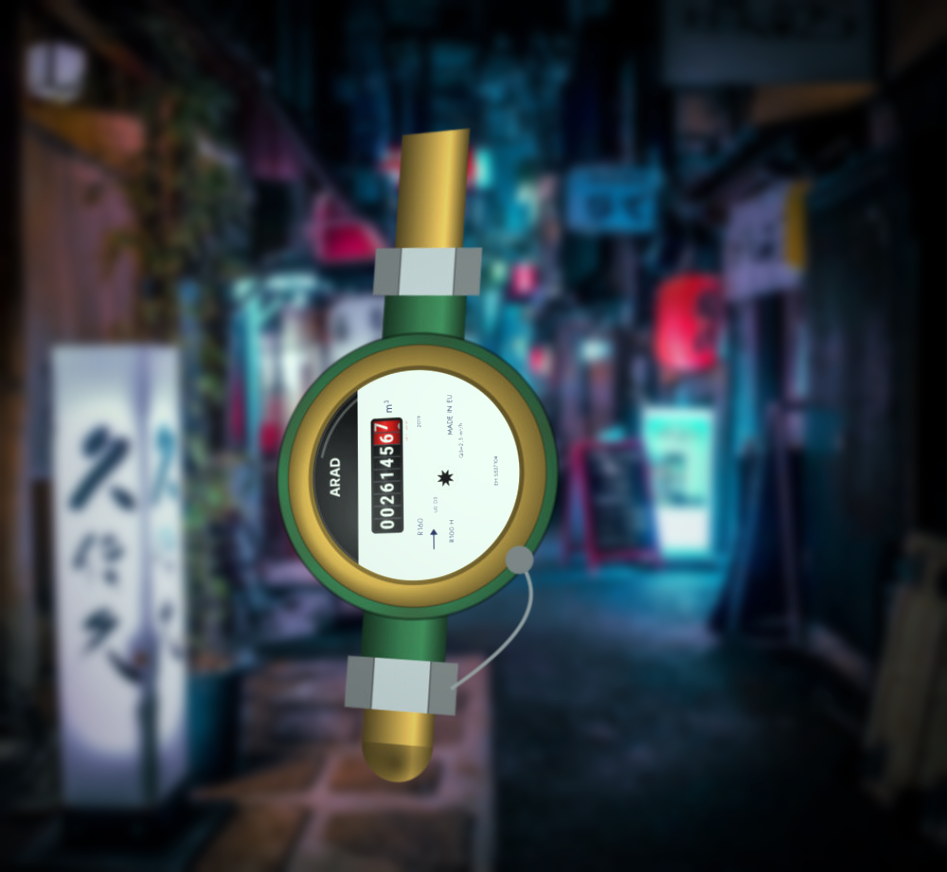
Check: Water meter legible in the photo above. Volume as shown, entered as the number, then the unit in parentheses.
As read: 26145.67 (m³)
